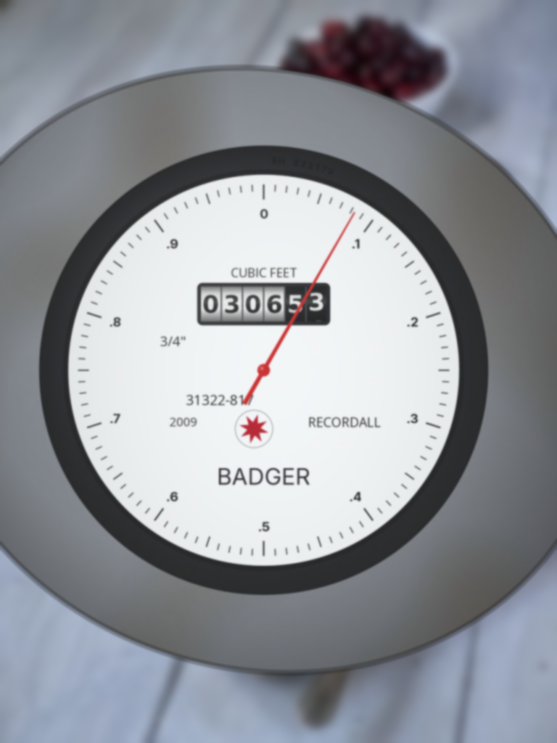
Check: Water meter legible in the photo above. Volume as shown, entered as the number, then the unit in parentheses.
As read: 30653.08 (ft³)
